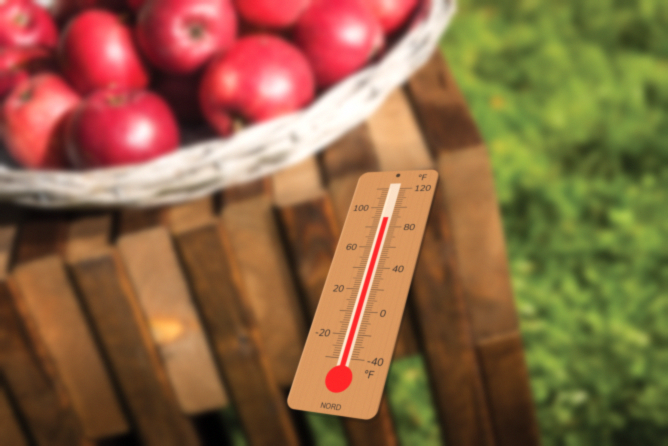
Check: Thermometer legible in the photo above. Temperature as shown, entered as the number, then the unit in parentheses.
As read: 90 (°F)
